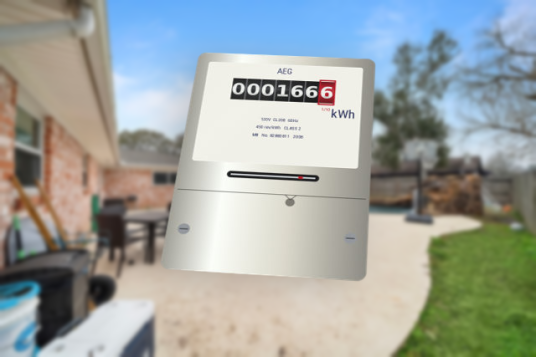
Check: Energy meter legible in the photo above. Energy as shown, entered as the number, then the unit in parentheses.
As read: 166.6 (kWh)
